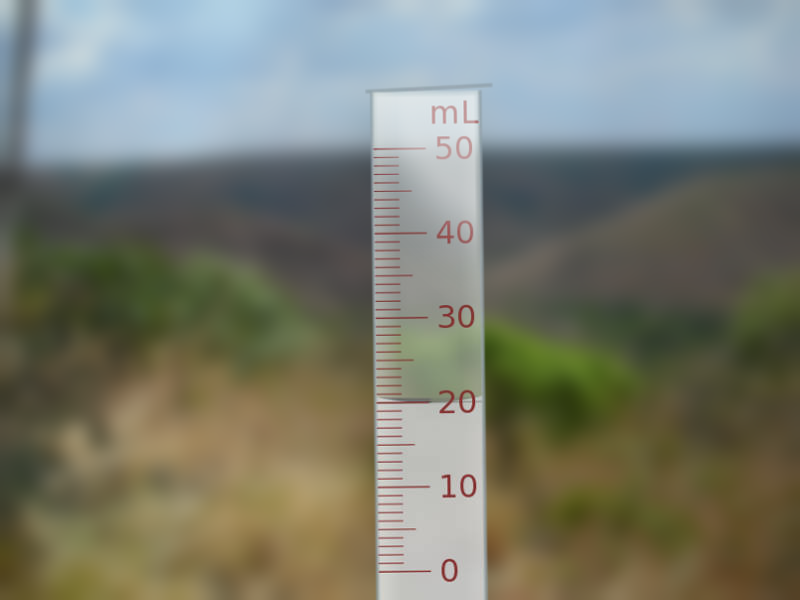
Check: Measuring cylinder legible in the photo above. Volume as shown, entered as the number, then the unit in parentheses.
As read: 20 (mL)
